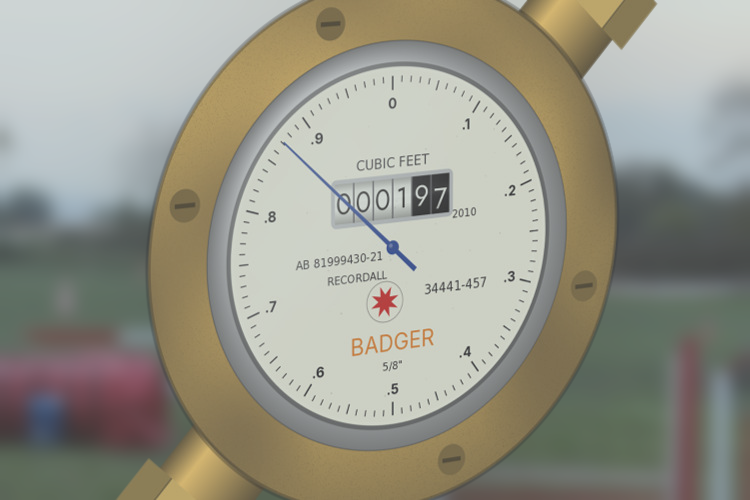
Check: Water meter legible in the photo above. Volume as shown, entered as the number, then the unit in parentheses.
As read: 196.87 (ft³)
